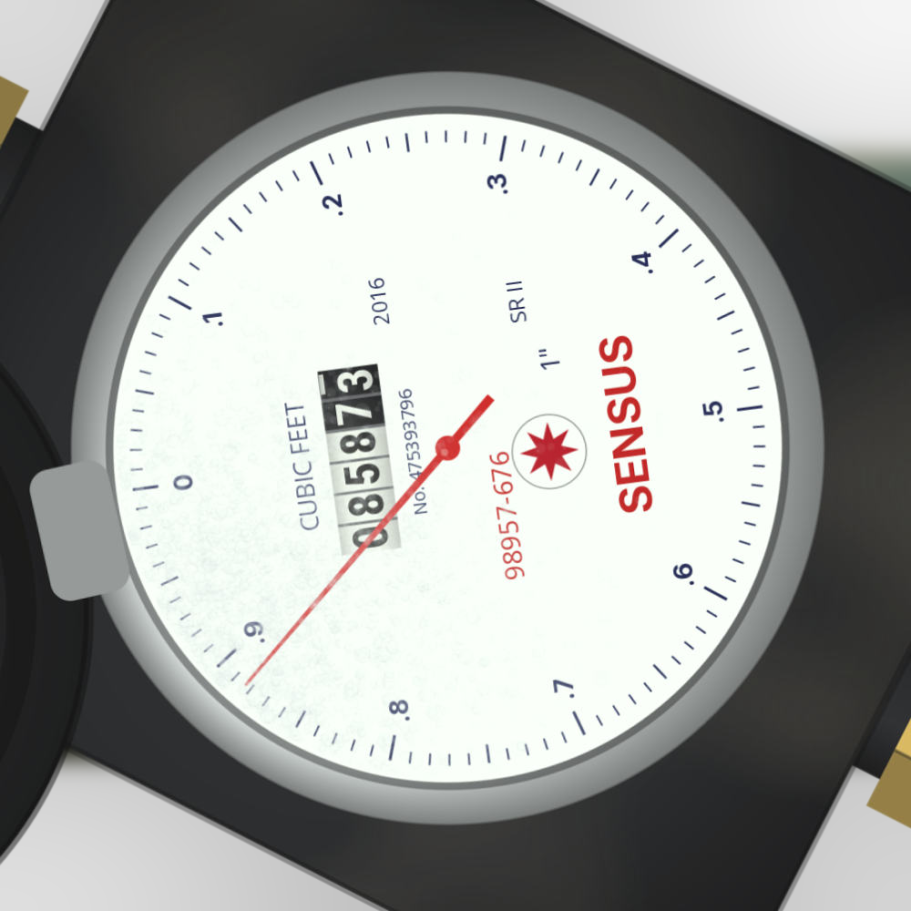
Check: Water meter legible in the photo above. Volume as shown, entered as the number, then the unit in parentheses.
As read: 85872.88 (ft³)
